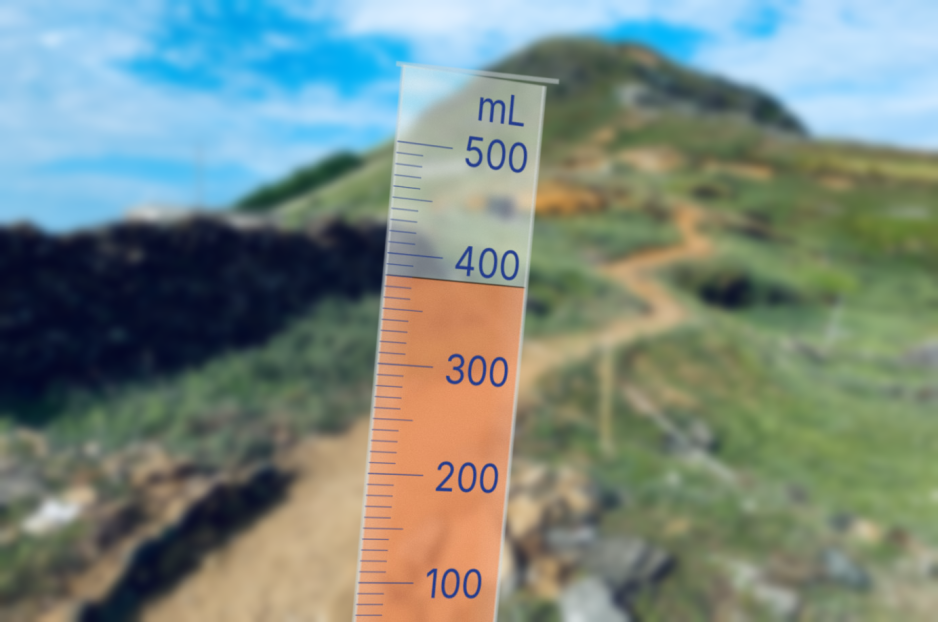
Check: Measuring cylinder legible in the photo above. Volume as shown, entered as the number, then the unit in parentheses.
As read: 380 (mL)
